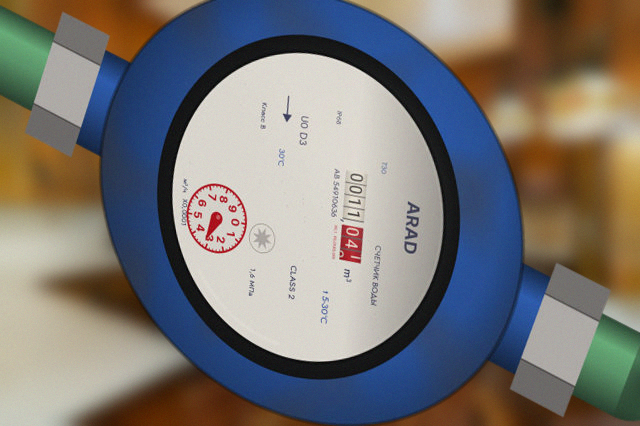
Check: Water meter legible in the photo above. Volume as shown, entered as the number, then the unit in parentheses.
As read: 11.0413 (m³)
